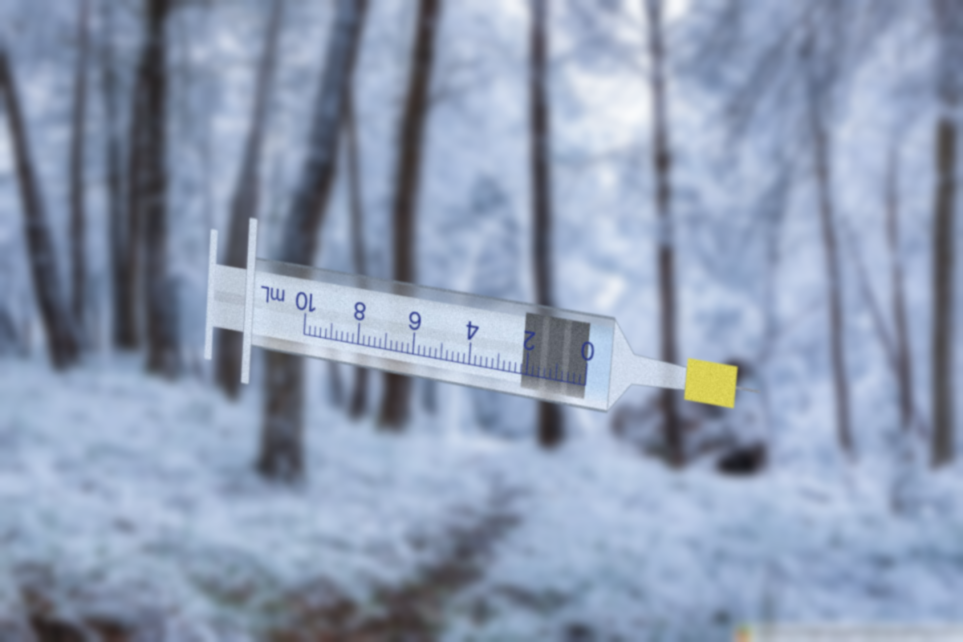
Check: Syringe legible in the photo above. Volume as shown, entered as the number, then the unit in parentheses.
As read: 0 (mL)
